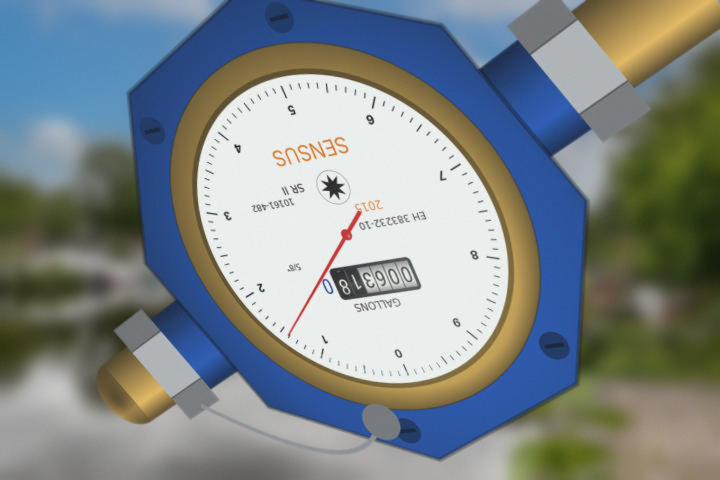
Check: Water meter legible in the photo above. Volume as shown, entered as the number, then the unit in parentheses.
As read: 63181.4 (gal)
